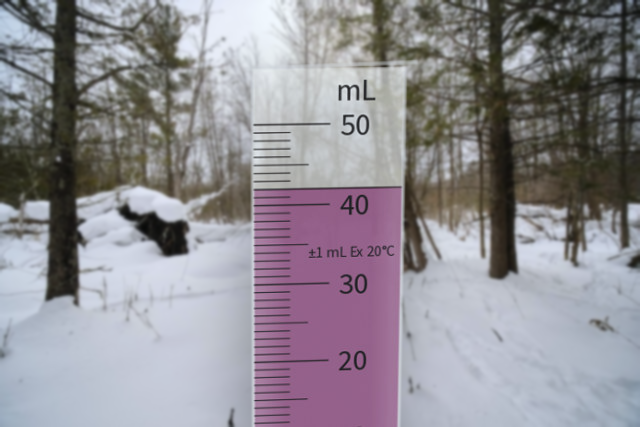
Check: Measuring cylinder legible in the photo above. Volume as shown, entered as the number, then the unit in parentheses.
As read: 42 (mL)
